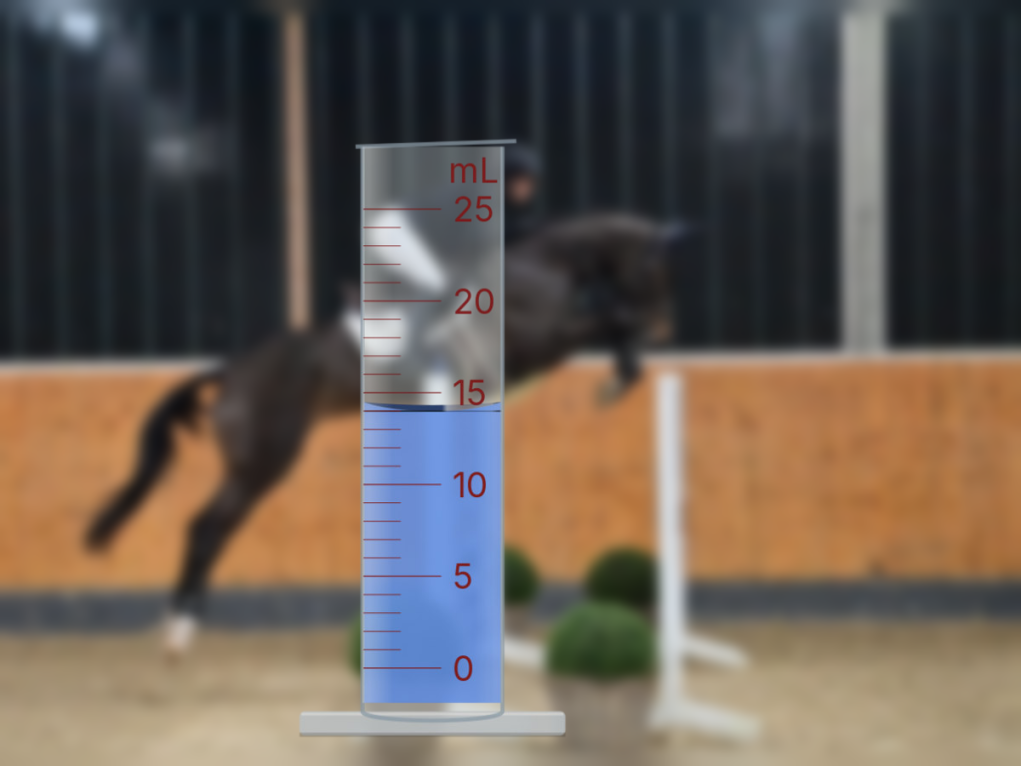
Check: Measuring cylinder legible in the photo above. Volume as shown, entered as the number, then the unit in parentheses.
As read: 14 (mL)
